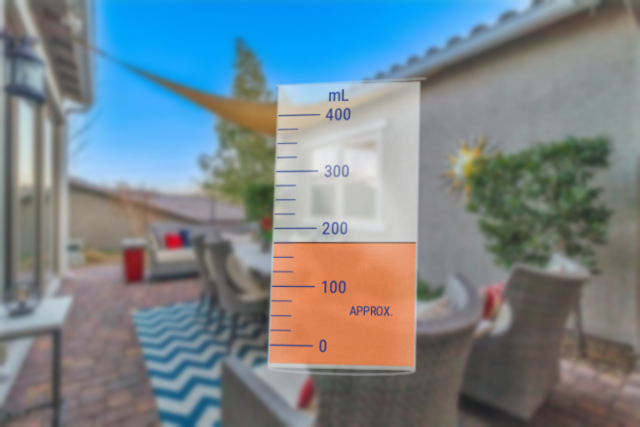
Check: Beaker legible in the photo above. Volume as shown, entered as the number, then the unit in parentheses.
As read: 175 (mL)
